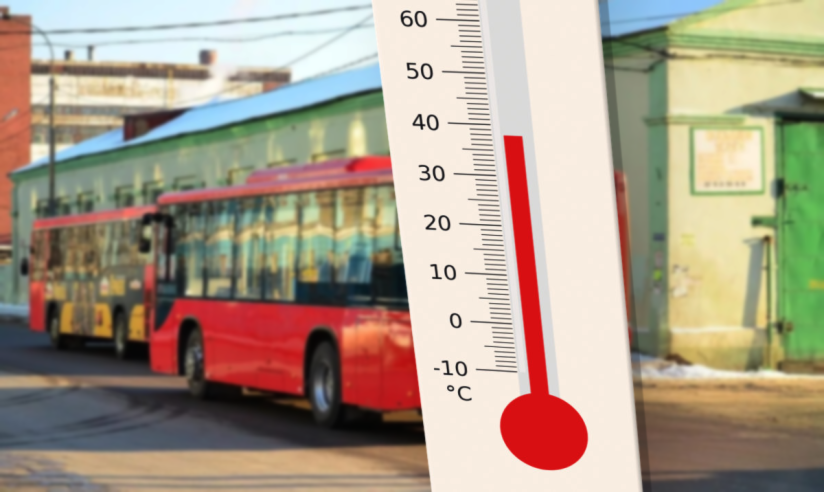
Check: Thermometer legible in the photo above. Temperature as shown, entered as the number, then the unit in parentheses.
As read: 38 (°C)
